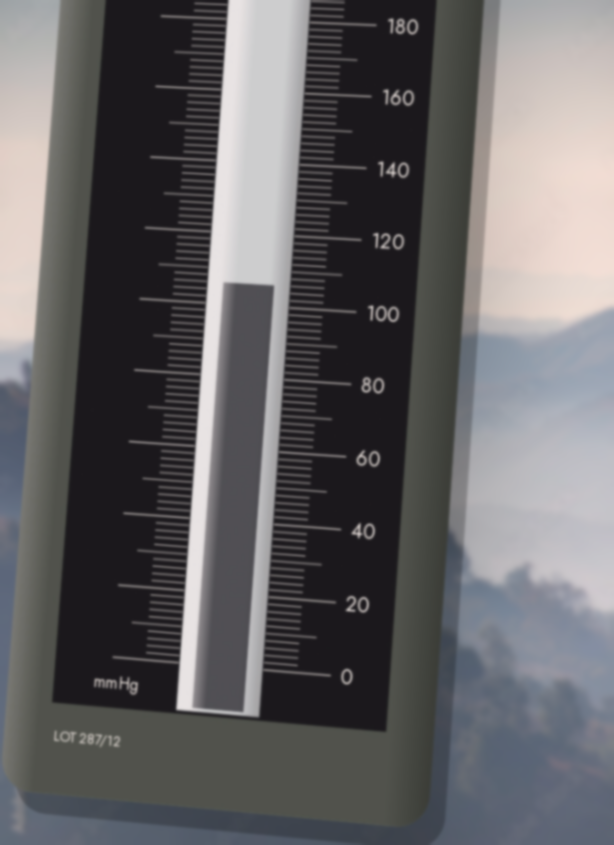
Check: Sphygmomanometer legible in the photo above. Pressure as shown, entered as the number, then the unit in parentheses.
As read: 106 (mmHg)
